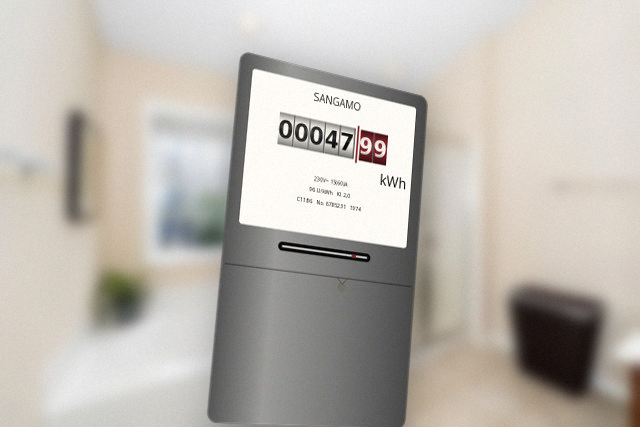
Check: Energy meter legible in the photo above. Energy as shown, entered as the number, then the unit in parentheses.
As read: 47.99 (kWh)
